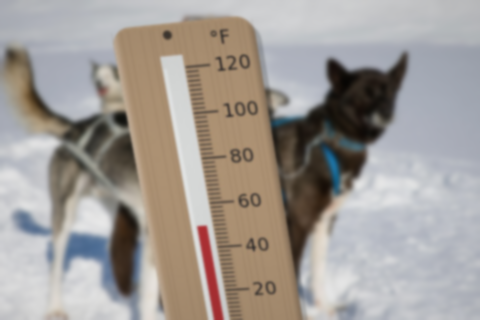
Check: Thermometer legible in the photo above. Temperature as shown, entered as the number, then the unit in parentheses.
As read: 50 (°F)
